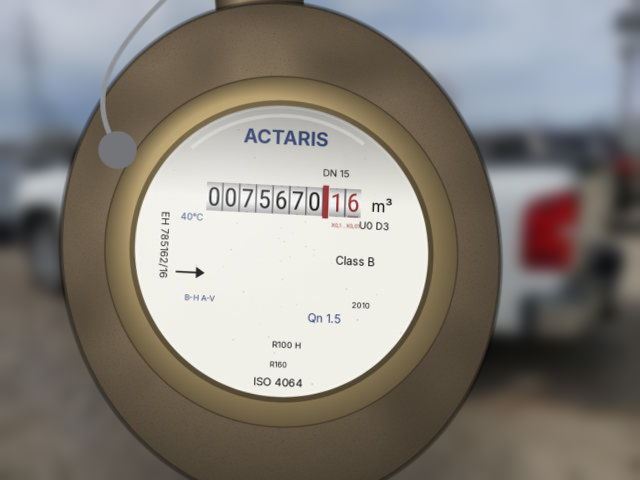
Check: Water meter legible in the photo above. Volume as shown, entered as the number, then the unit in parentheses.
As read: 75670.16 (m³)
